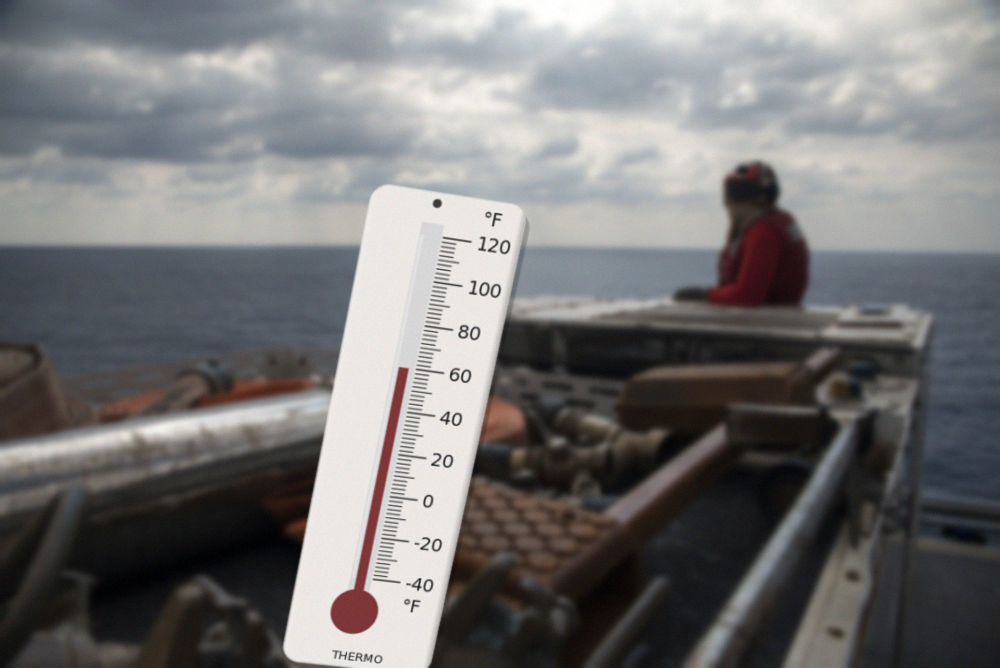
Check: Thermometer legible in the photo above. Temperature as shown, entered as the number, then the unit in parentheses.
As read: 60 (°F)
